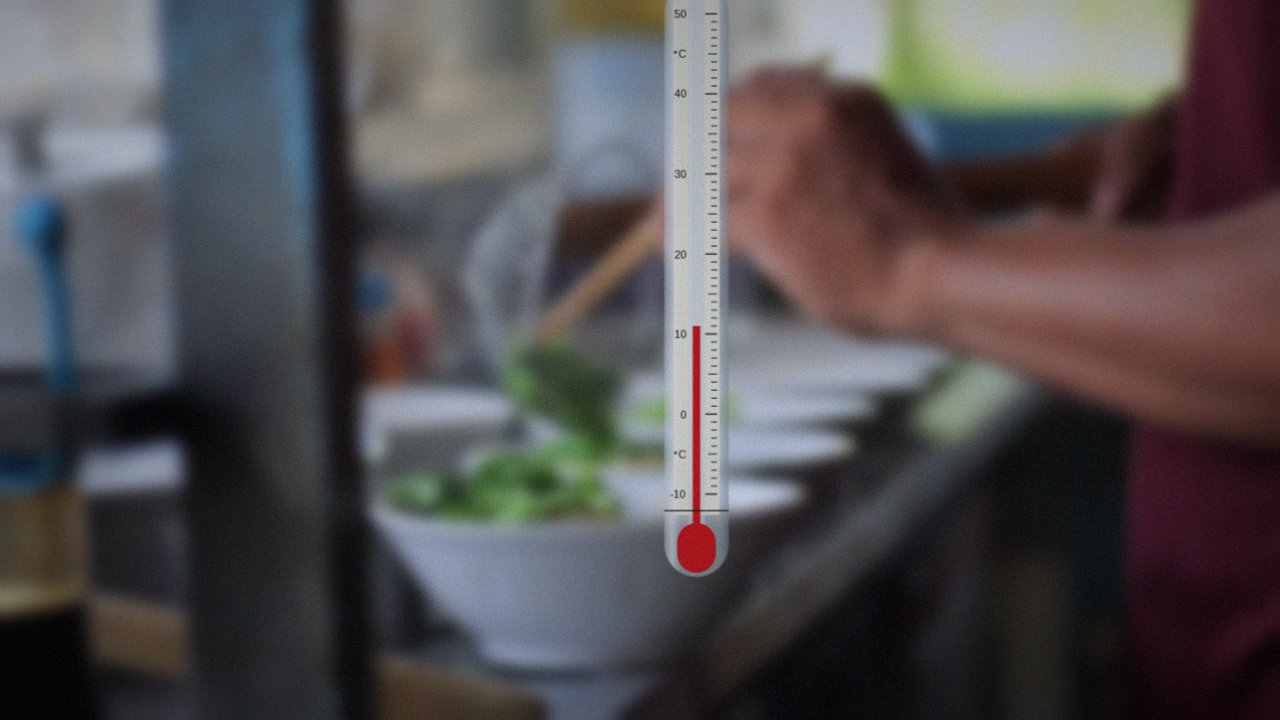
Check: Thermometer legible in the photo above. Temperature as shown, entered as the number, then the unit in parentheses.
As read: 11 (°C)
